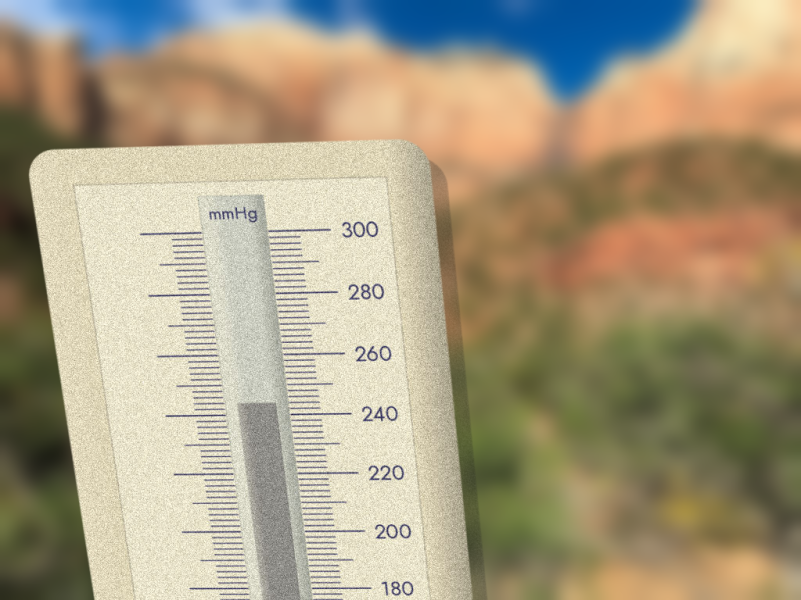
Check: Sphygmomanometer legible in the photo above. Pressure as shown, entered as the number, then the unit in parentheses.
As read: 244 (mmHg)
